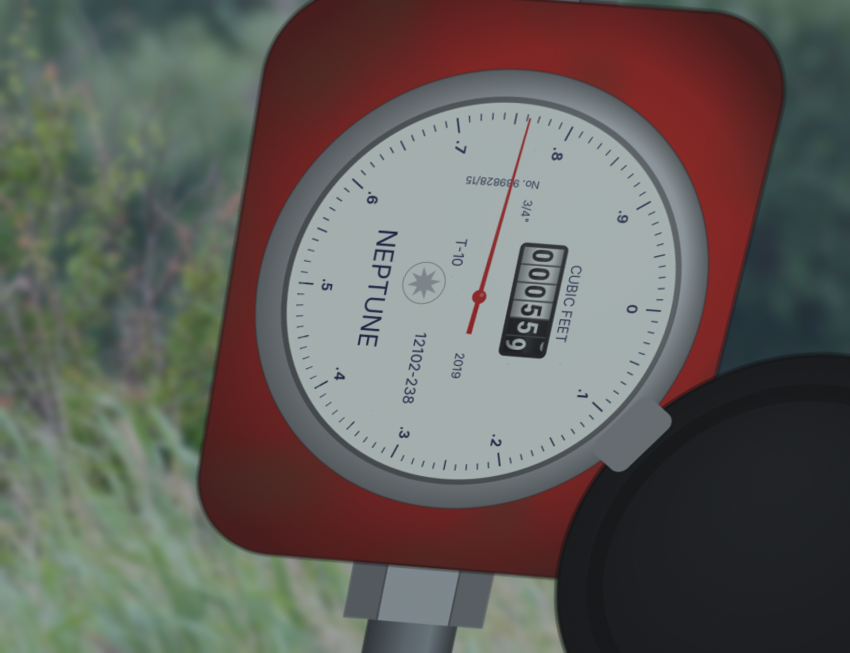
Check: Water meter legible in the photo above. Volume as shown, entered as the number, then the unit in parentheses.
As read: 558.76 (ft³)
